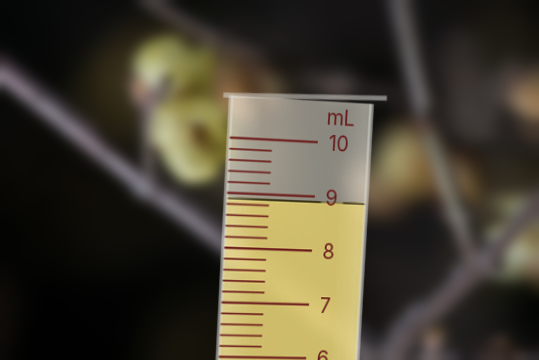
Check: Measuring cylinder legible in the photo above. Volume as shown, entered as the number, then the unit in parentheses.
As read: 8.9 (mL)
